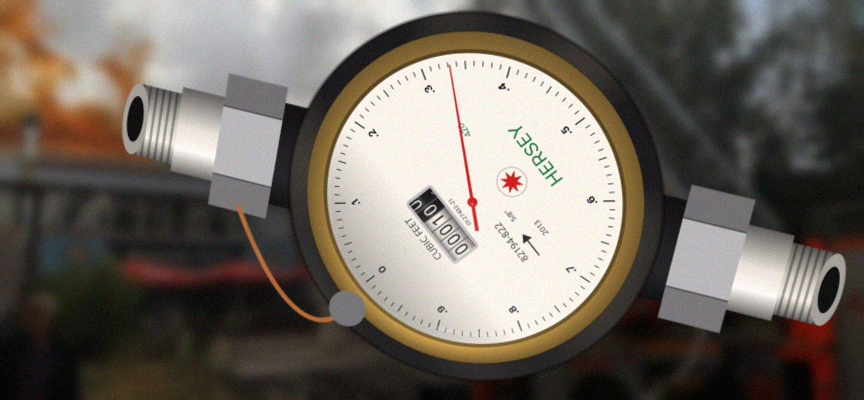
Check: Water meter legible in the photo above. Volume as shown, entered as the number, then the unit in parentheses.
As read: 100.33 (ft³)
